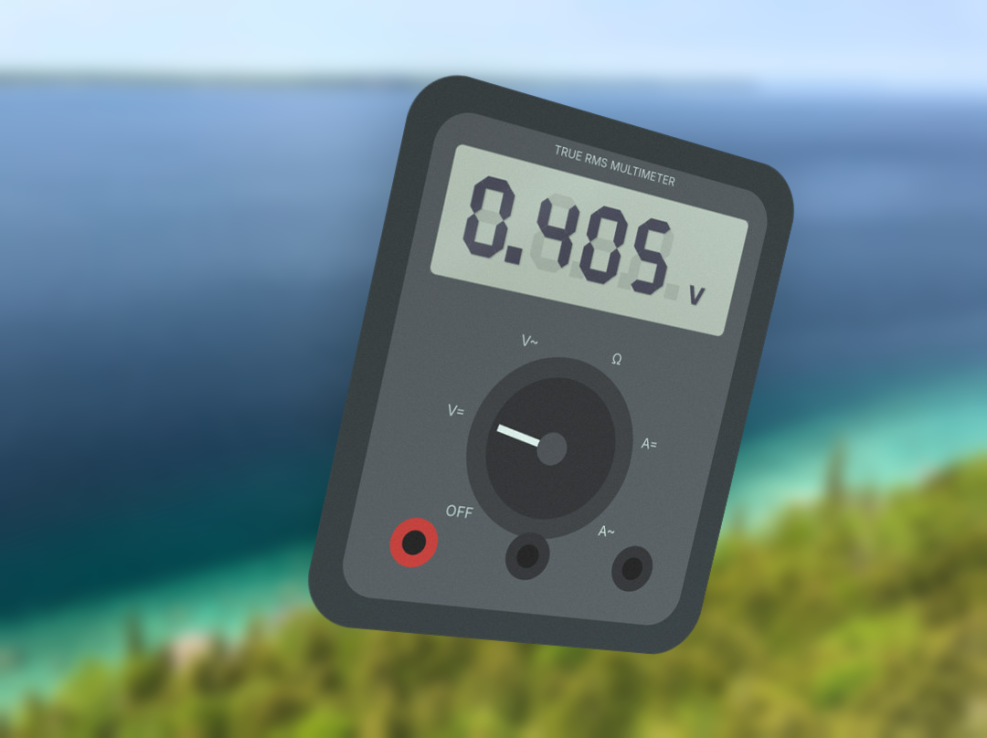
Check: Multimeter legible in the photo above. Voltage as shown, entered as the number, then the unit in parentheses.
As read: 0.405 (V)
